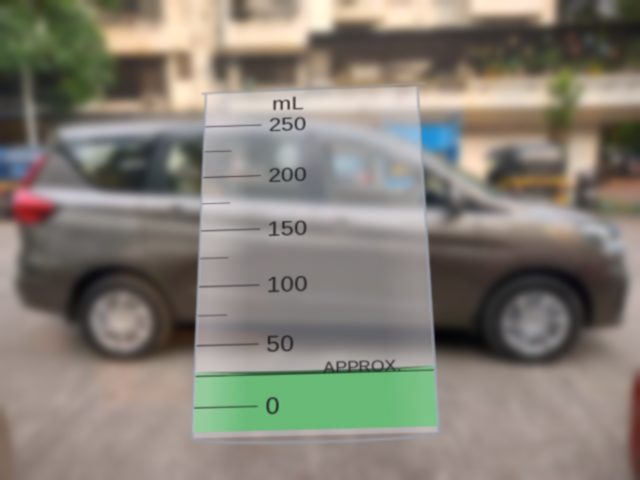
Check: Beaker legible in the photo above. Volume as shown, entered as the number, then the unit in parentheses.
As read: 25 (mL)
